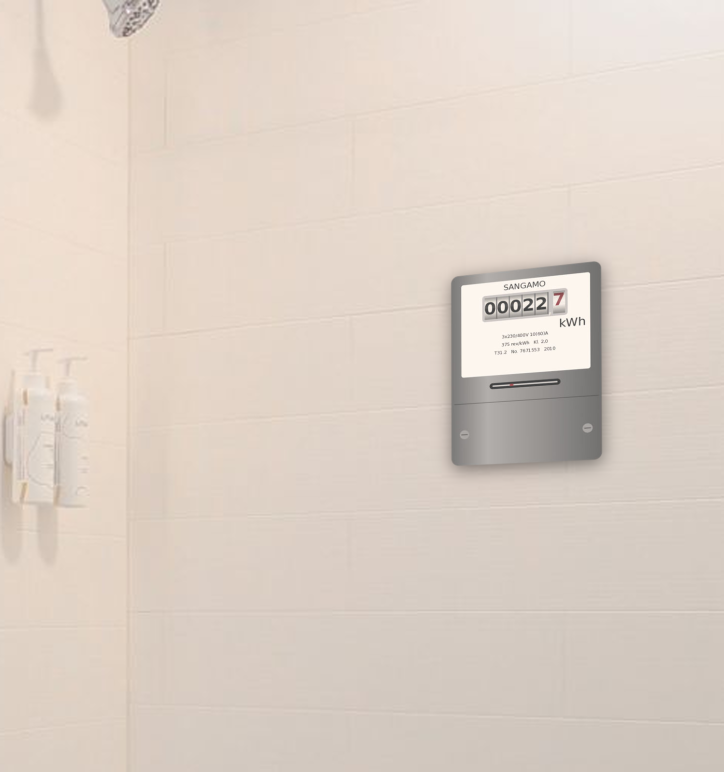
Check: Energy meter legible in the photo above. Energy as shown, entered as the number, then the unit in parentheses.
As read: 22.7 (kWh)
